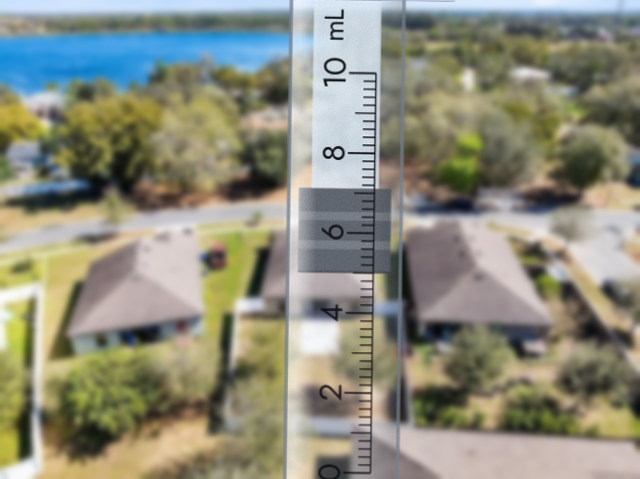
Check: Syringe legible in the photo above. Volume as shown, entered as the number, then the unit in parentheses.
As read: 5 (mL)
